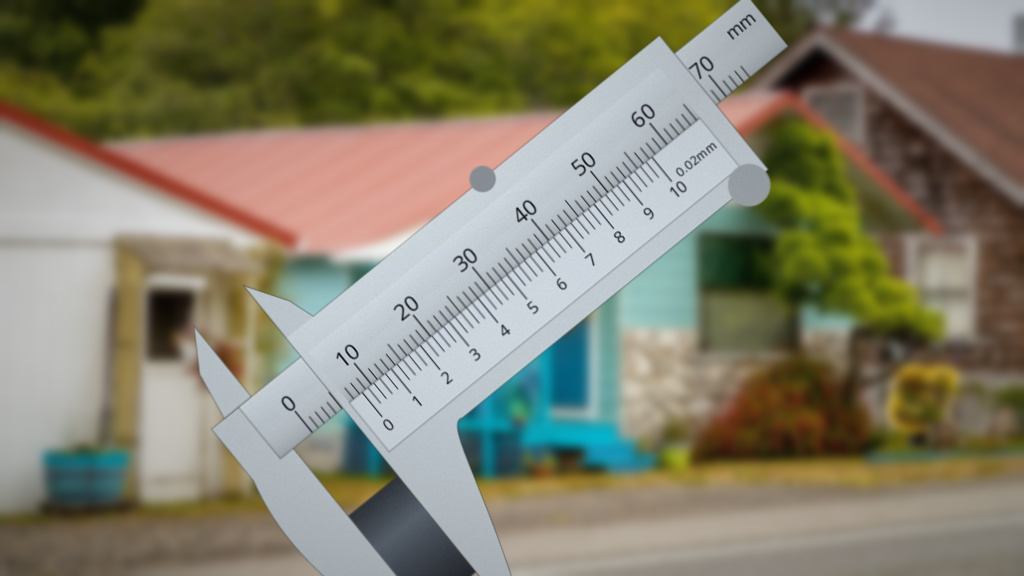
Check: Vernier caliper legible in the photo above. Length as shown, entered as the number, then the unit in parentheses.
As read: 8.4 (mm)
